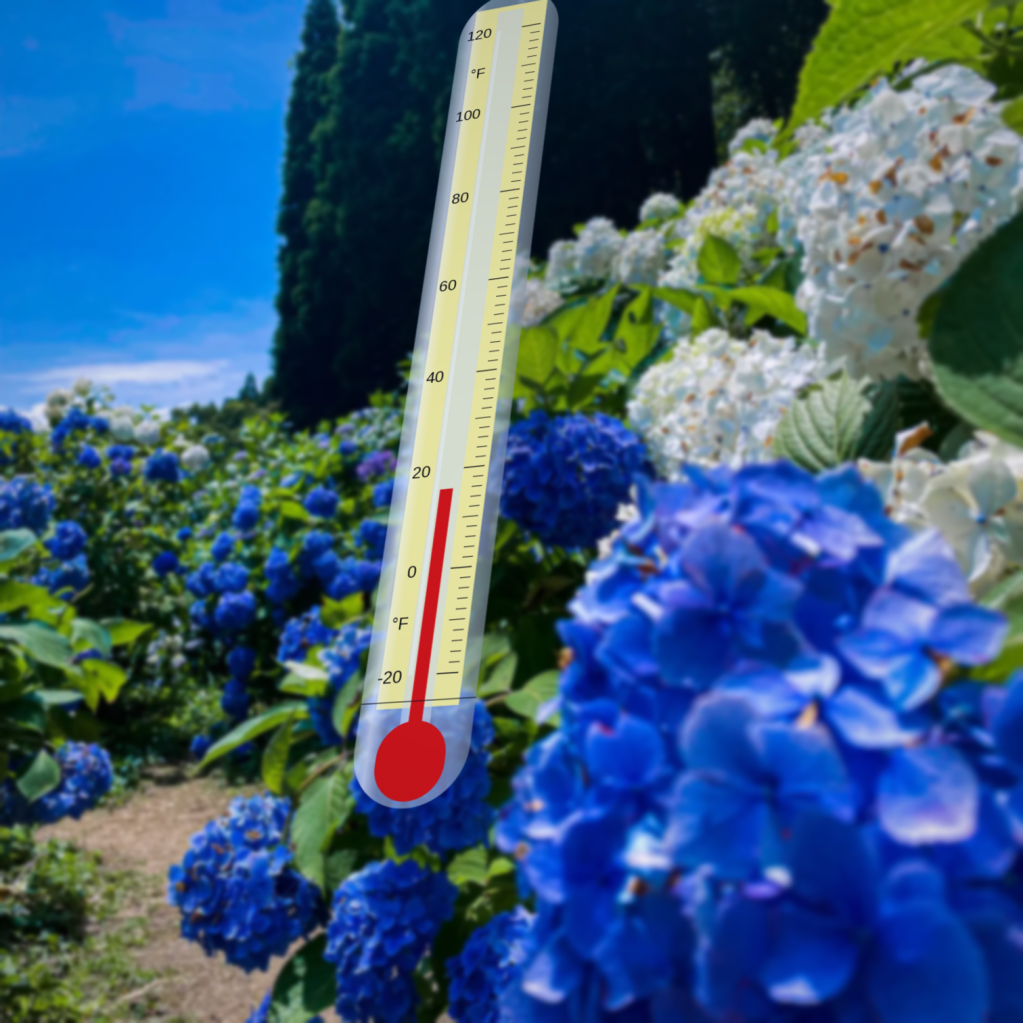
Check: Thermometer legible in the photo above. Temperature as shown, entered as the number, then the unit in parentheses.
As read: 16 (°F)
